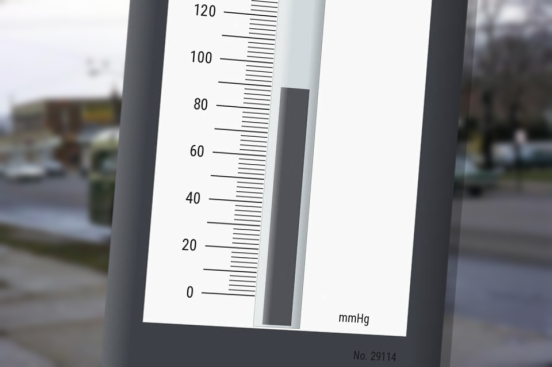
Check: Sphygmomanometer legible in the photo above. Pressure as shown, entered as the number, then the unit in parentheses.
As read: 90 (mmHg)
